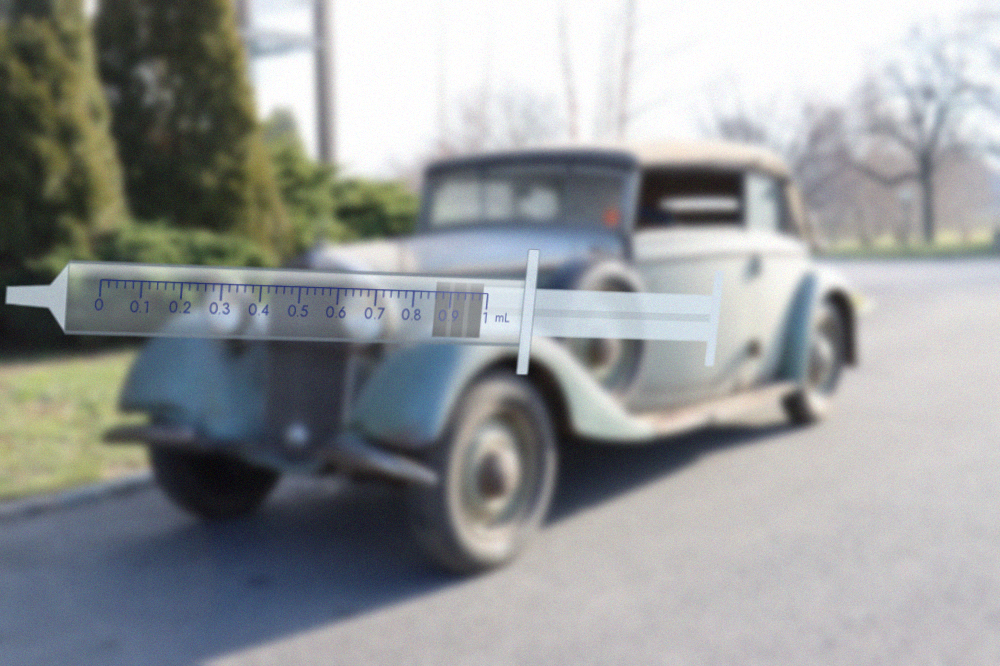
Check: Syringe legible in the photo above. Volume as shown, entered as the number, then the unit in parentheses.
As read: 0.86 (mL)
